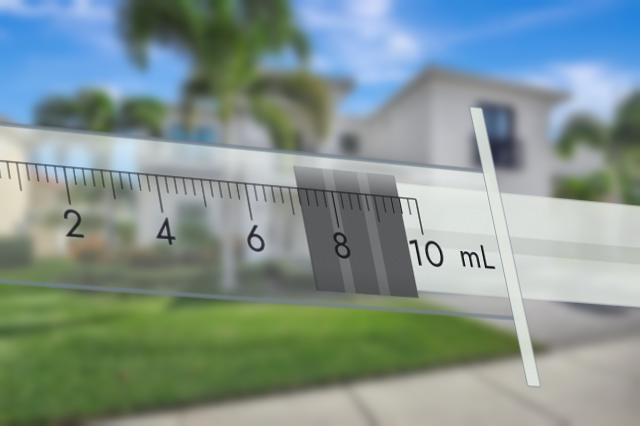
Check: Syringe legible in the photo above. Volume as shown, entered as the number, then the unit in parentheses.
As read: 7.2 (mL)
